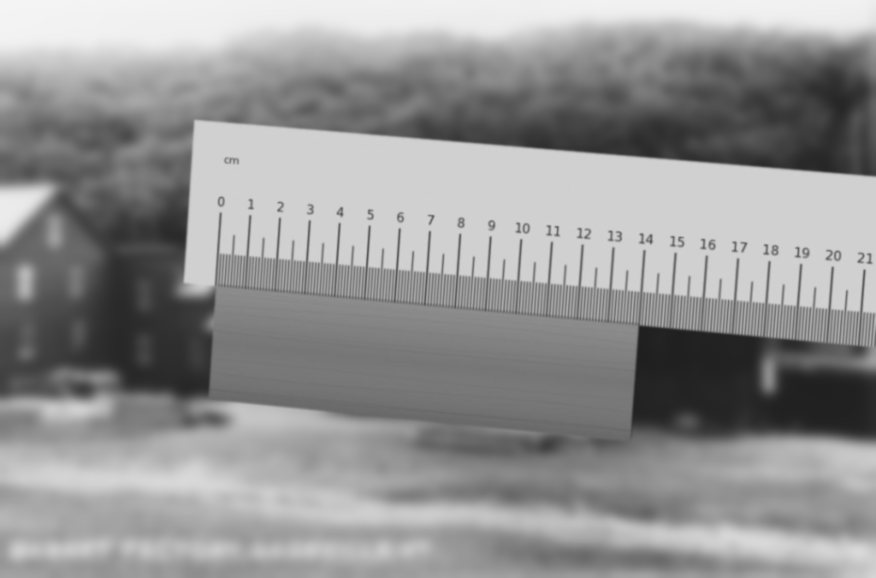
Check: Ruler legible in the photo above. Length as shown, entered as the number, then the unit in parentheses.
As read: 14 (cm)
